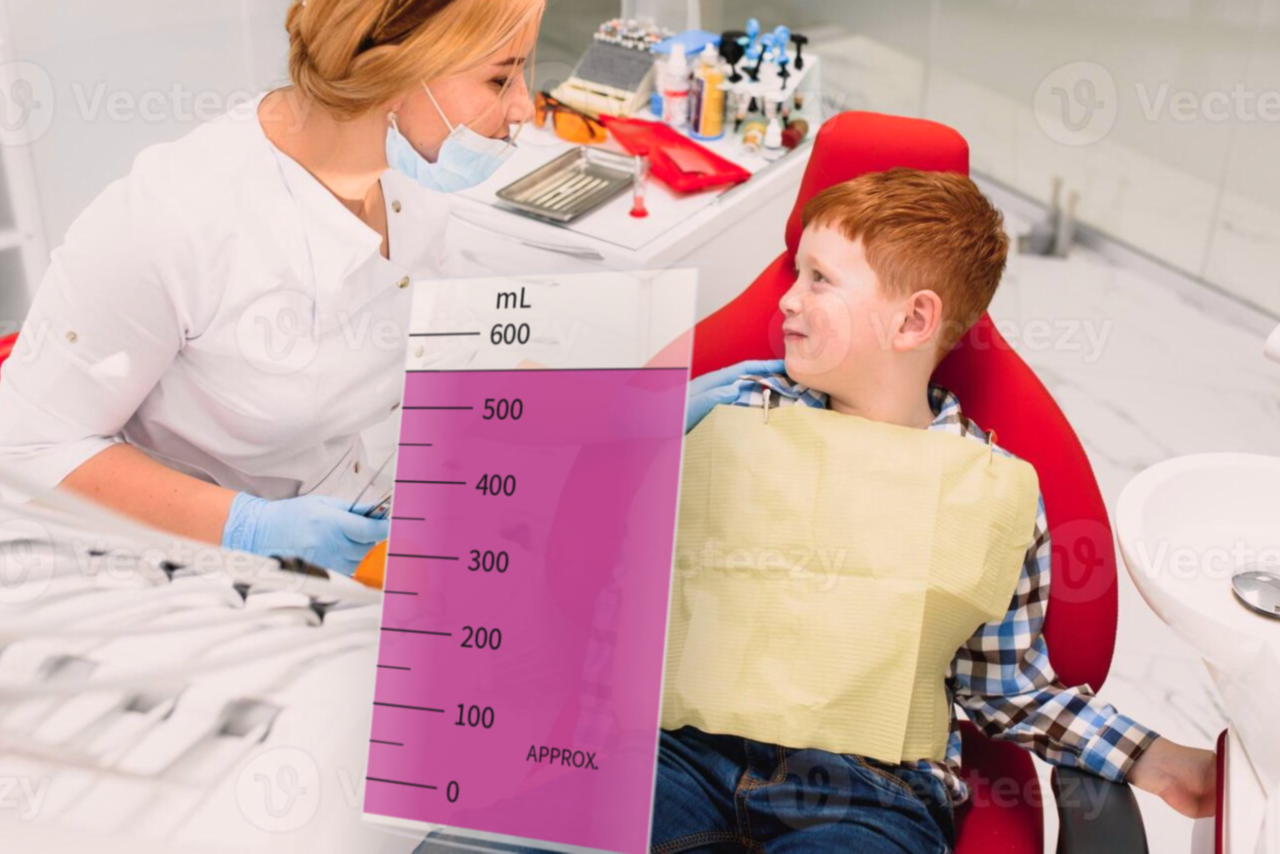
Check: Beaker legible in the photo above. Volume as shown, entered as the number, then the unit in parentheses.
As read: 550 (mL)
